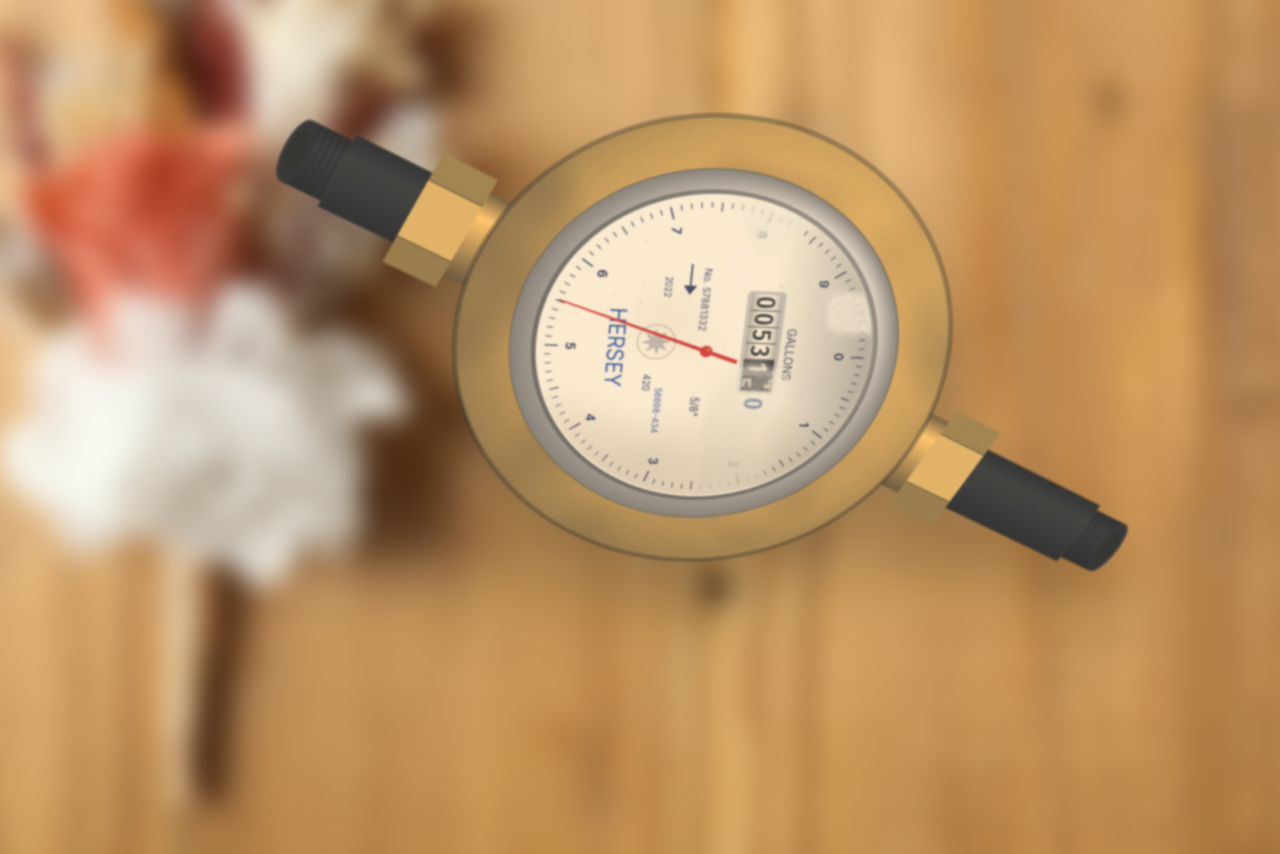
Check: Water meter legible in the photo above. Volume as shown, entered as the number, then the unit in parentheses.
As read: 53145.5 (gal)
